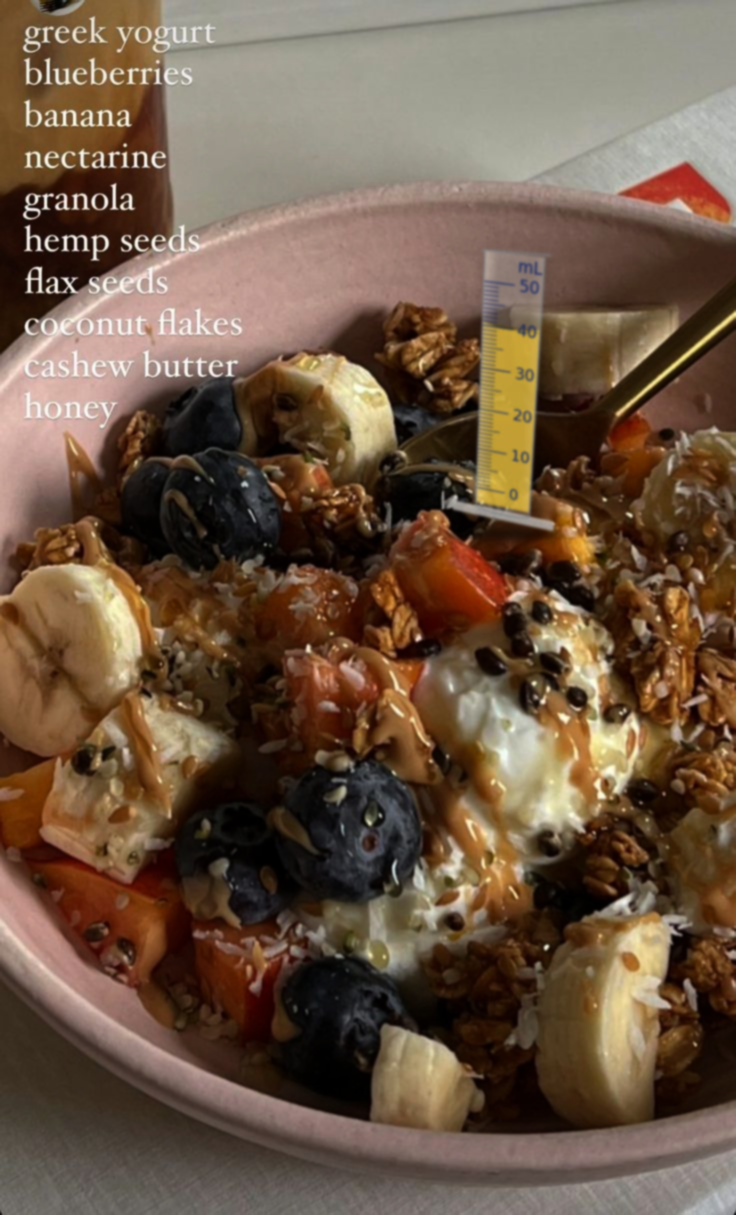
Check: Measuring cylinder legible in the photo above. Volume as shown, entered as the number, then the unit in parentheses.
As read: 40 (mL)
